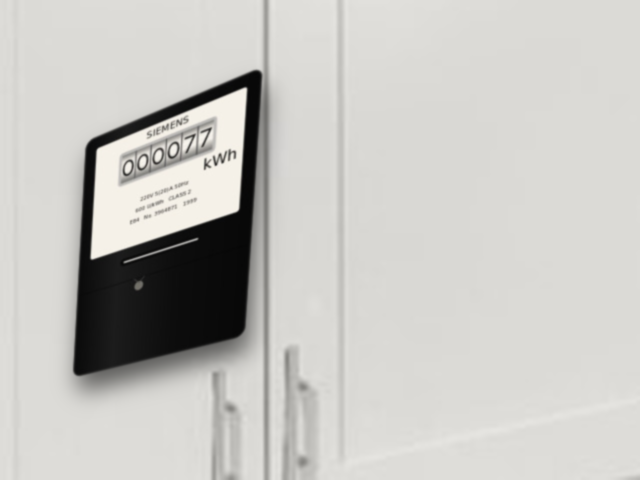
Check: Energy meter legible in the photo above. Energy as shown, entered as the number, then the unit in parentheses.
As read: 77 (kWh)
